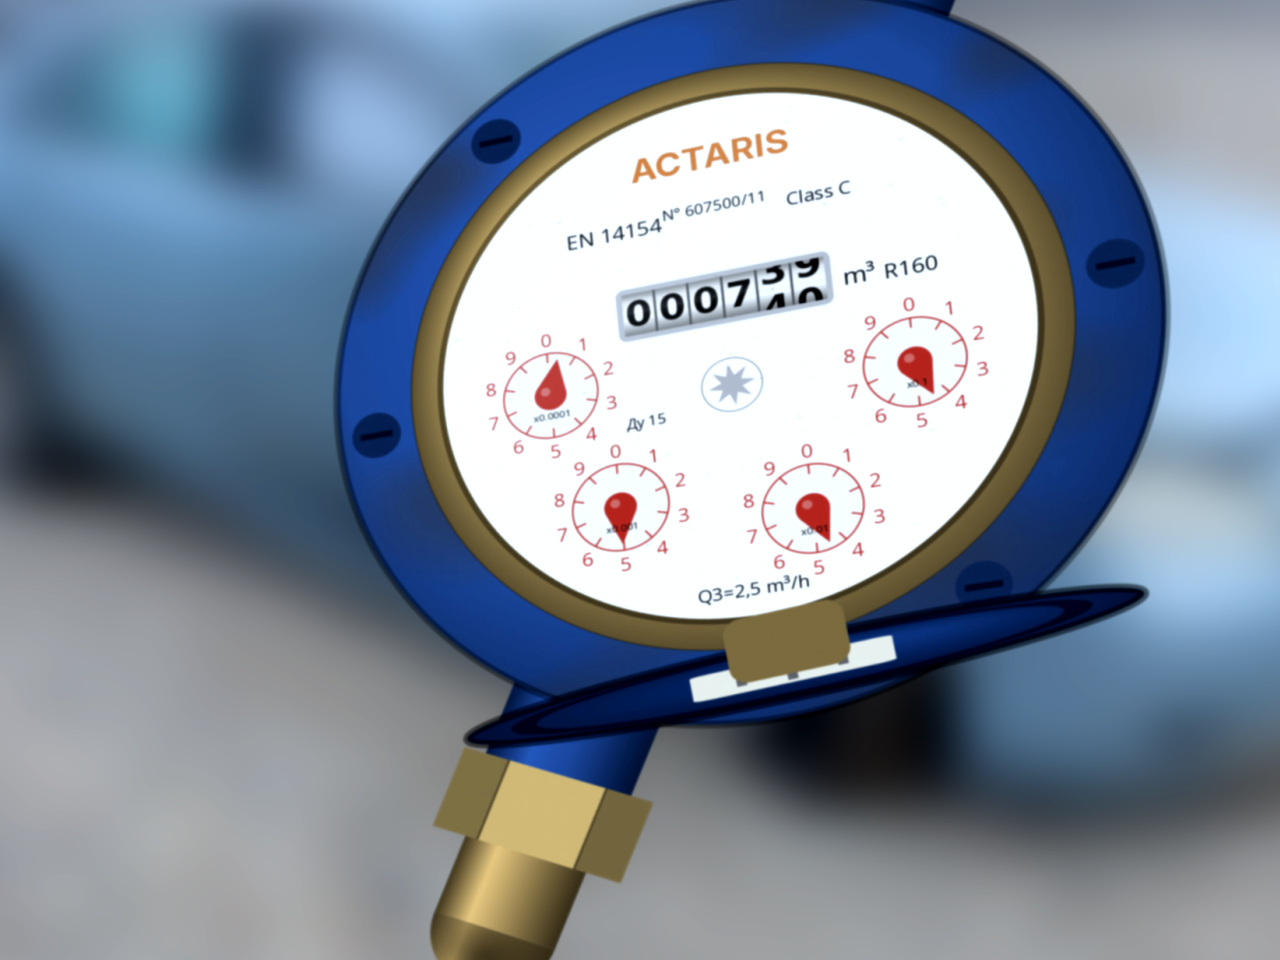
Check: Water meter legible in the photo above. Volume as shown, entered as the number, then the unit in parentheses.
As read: 739.4450 (m³)
